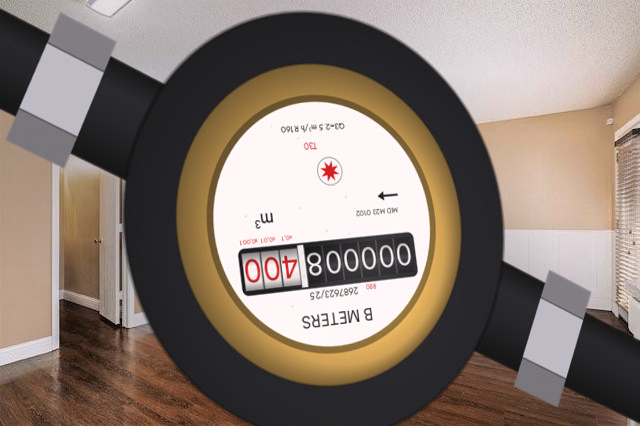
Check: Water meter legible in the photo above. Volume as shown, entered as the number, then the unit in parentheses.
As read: 8.400 (m³)
